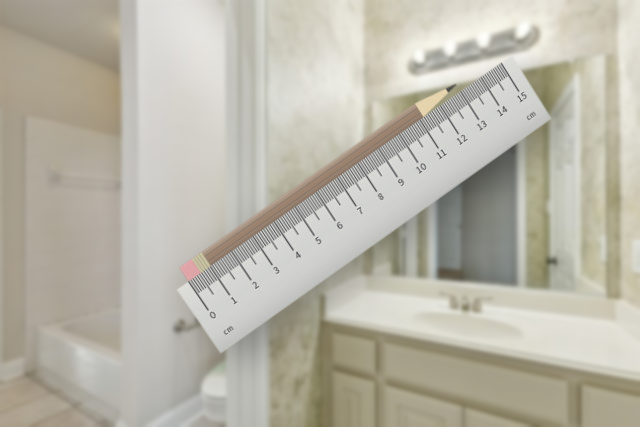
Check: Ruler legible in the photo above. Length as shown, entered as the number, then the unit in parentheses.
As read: 13 (cm)
